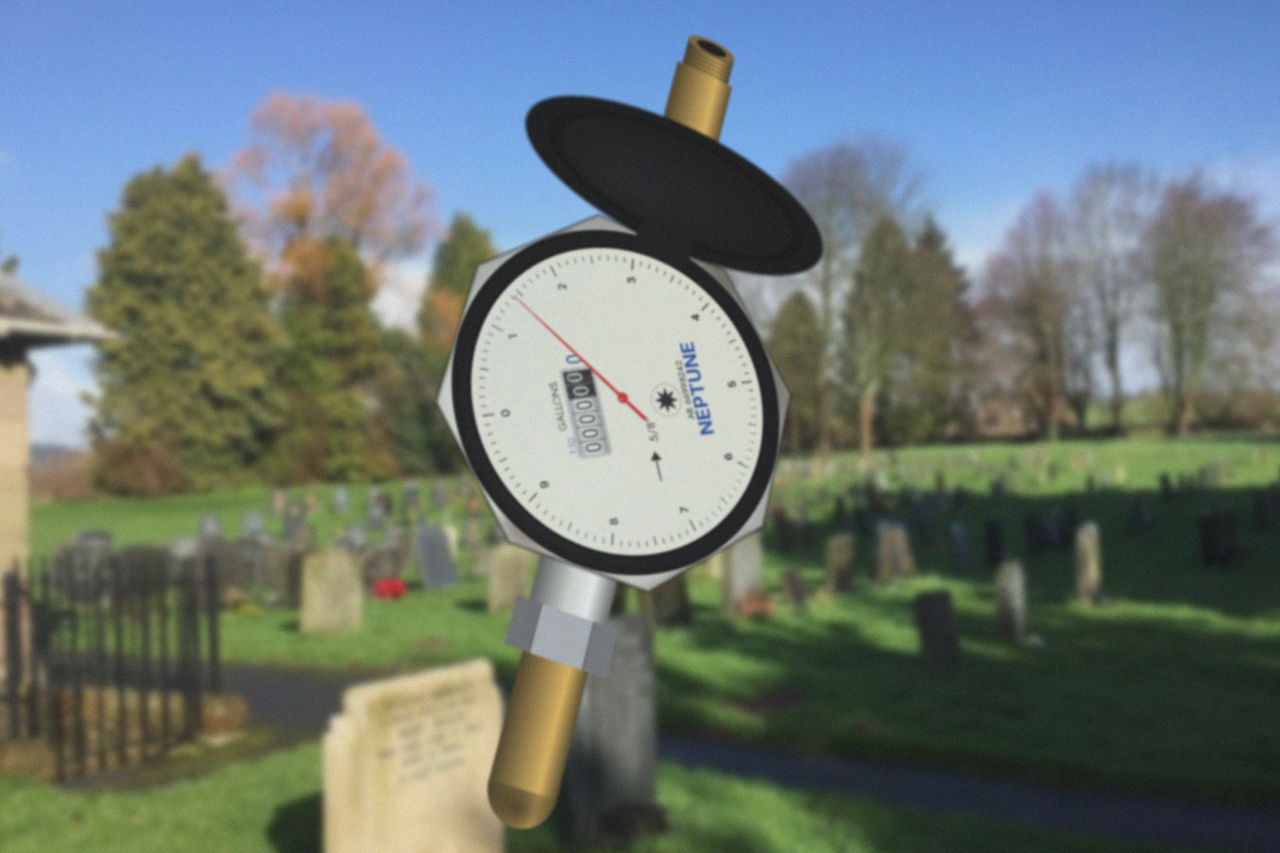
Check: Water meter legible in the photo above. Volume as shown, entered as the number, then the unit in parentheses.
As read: 1.4 (gal)
